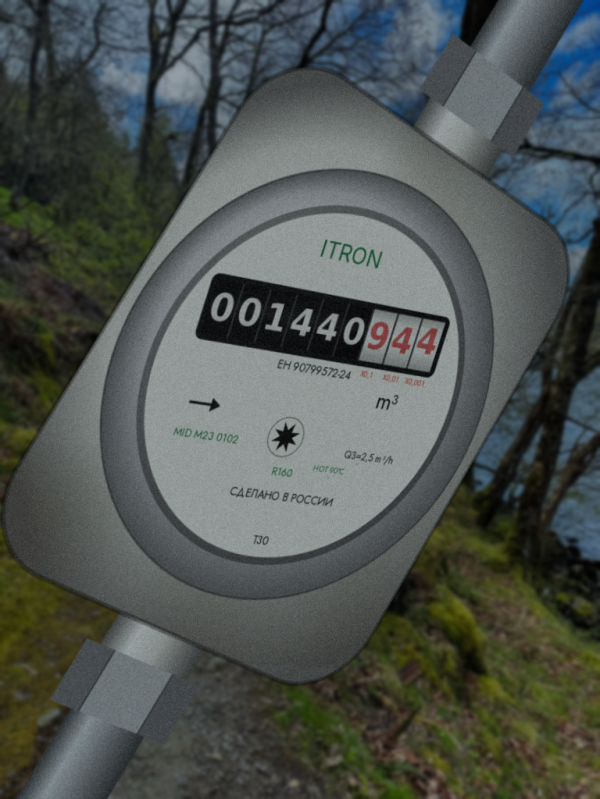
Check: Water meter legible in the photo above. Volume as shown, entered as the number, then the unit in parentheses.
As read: 1440.944 (m³)
